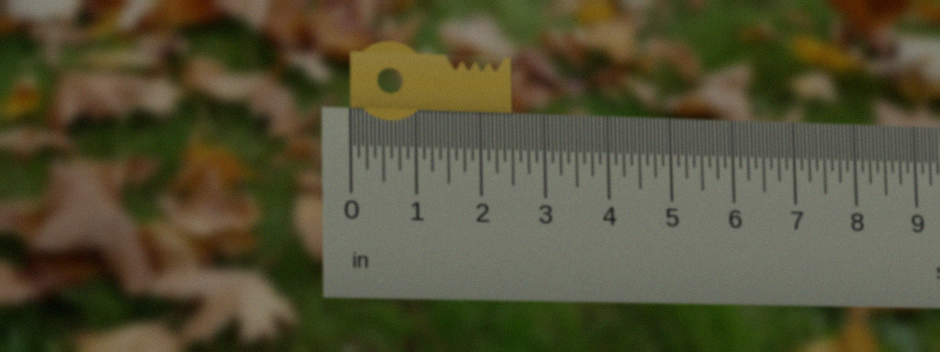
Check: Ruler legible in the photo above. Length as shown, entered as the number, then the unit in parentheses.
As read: 2.5 (in)
